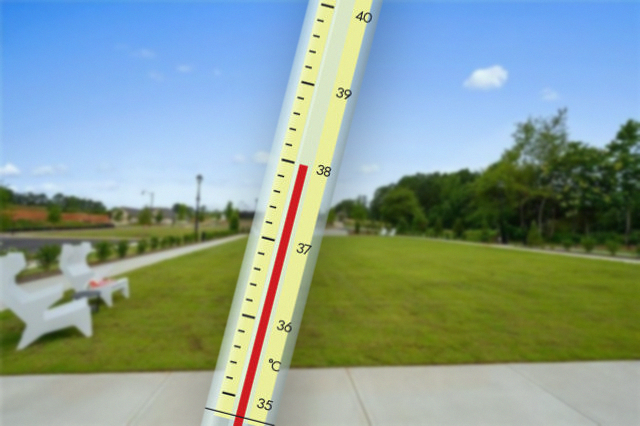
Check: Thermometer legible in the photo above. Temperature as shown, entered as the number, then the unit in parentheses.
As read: 38 (°C)
